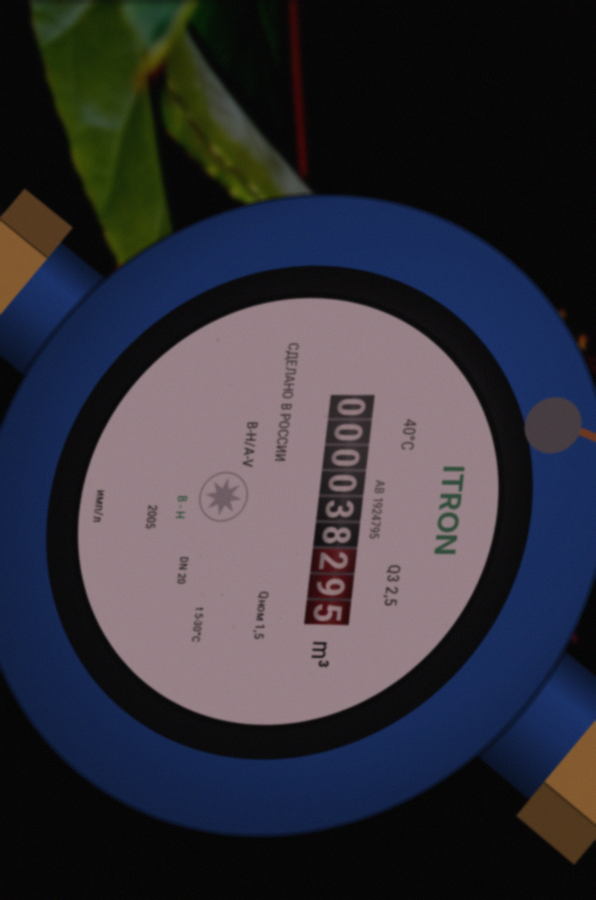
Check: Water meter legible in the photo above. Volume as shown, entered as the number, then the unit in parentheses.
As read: 38.295 (m³)
